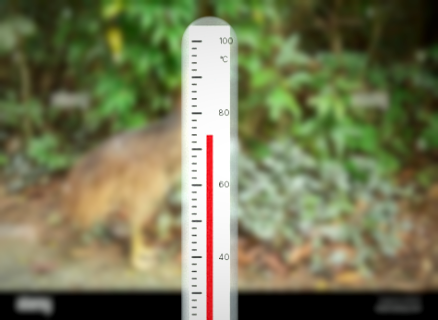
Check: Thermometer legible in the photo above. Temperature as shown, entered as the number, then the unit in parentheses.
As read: 74 (°C)
